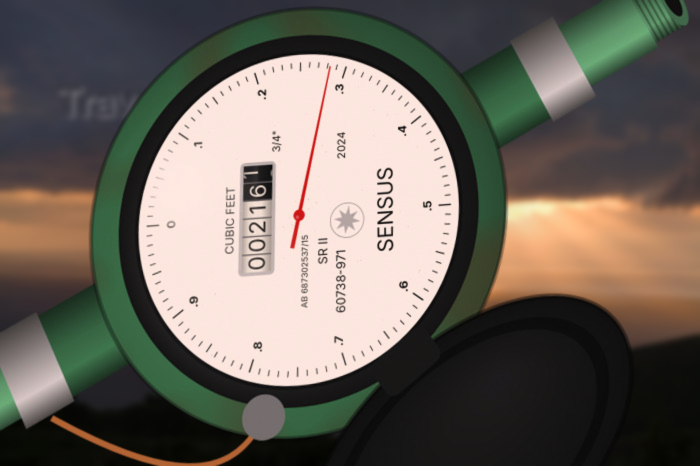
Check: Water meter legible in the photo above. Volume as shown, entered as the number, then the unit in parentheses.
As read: 2161.28 (ft³)
